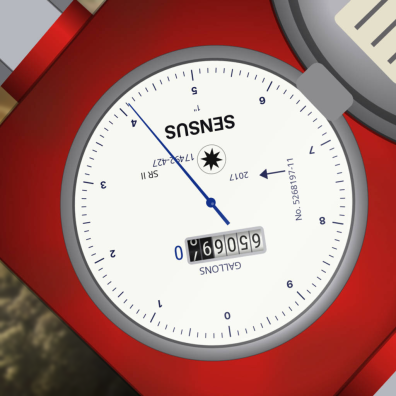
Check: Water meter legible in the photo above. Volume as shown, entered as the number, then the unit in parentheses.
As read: 6506974.1 (gal)
